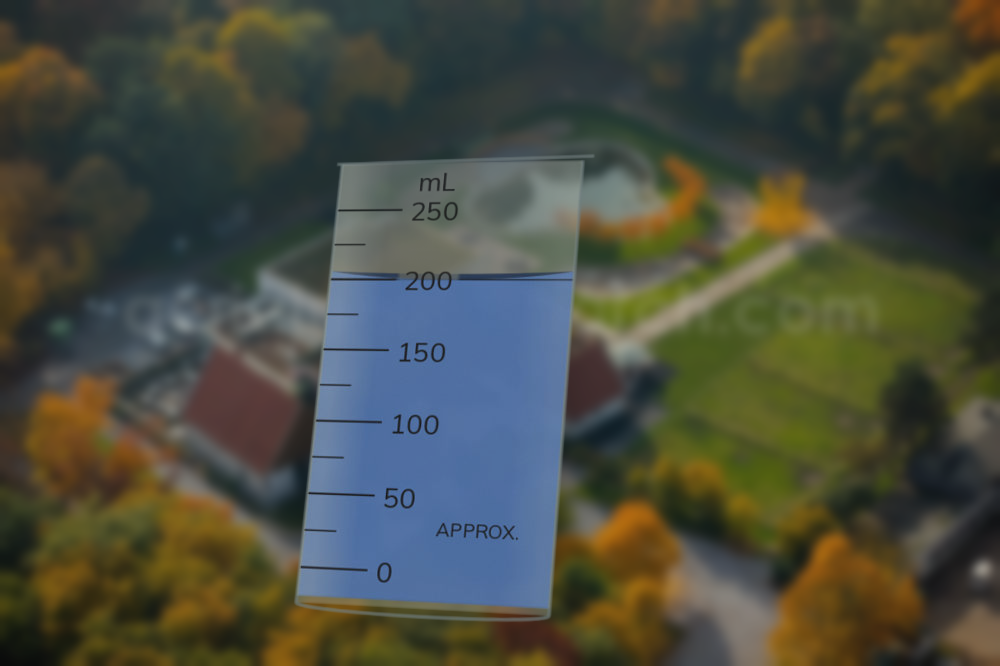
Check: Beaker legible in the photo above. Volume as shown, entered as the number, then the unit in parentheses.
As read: 200 (mL)
